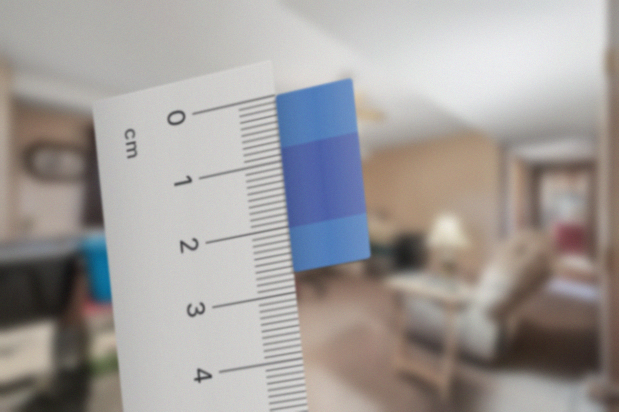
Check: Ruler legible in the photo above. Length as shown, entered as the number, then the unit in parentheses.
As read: 2.7 (cm)
